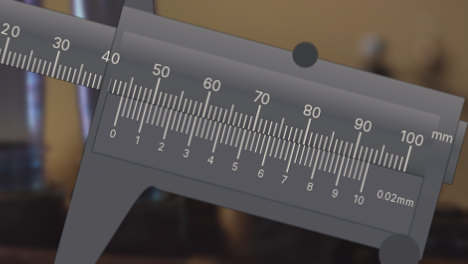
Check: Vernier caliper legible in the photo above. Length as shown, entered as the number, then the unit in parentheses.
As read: 44.0 (mm)
